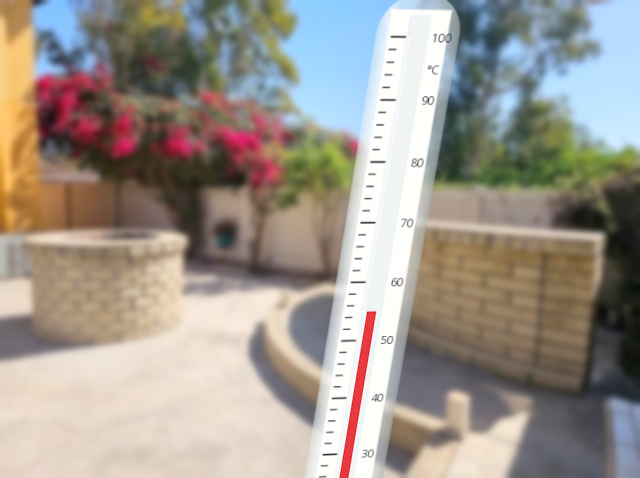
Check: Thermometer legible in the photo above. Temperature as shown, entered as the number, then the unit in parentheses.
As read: 55 (°C)
